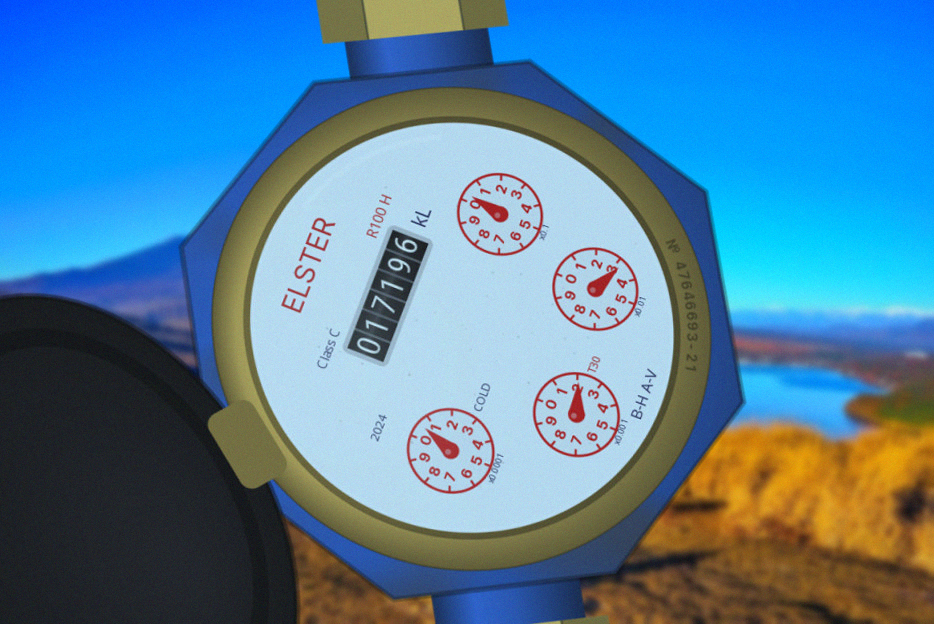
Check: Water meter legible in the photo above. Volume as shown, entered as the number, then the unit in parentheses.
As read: 17196.0320 (kL)
